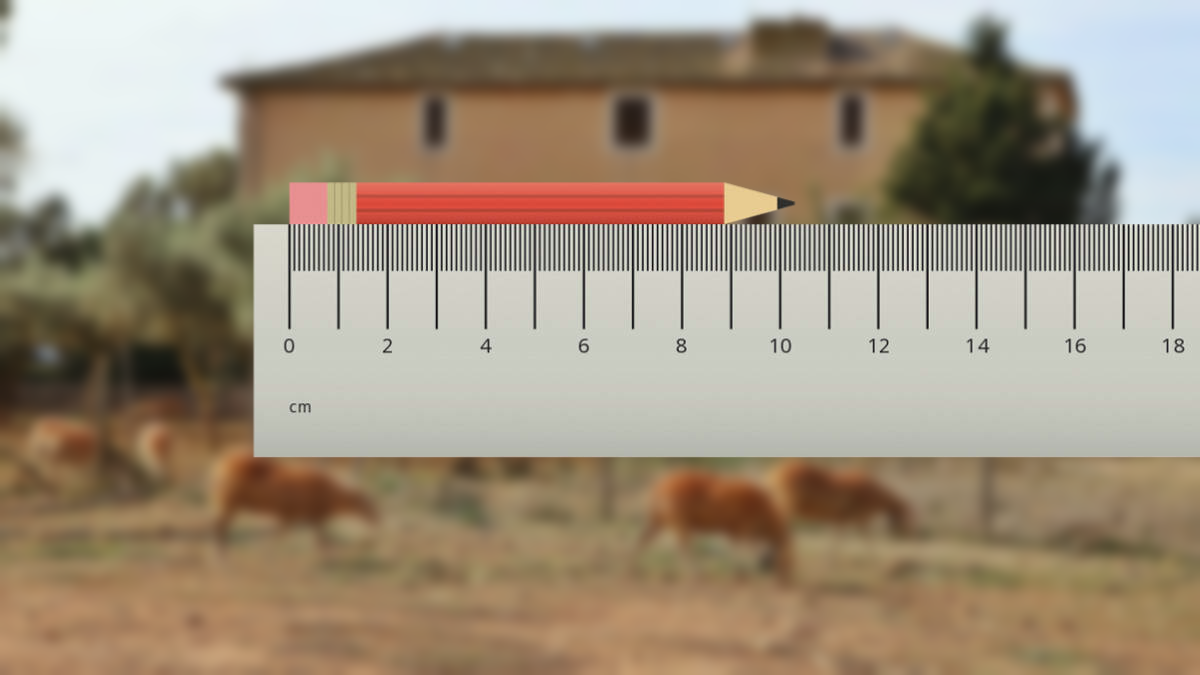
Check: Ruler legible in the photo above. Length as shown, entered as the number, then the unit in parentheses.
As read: 10.3 (cm)
